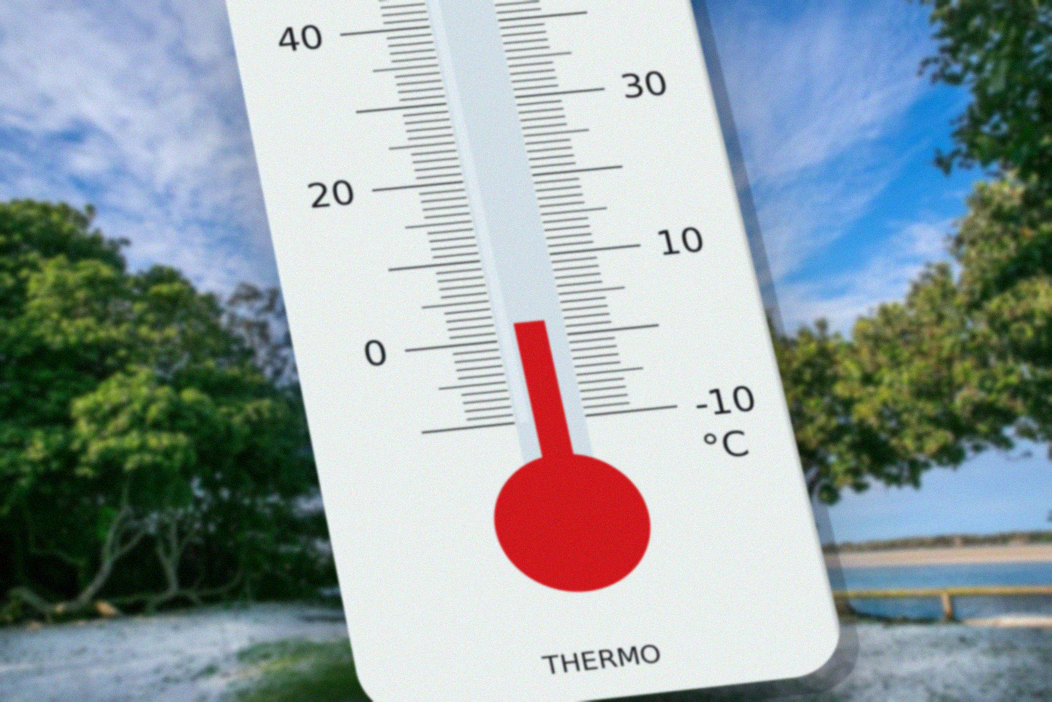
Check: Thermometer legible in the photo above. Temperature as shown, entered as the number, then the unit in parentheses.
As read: 2 (°C)
